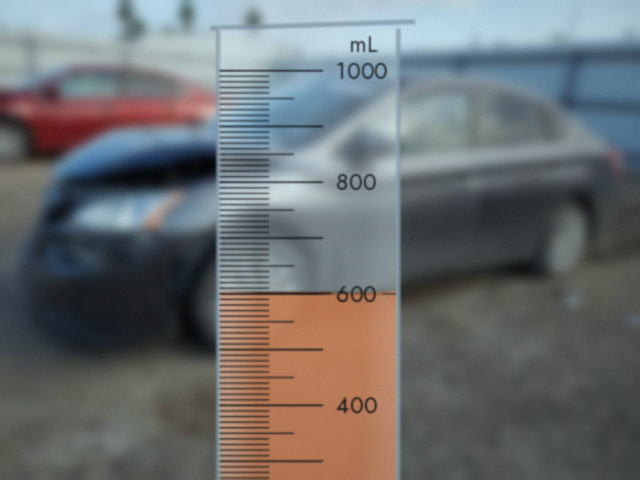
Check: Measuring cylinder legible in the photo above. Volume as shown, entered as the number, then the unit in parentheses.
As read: 600 (mL)
